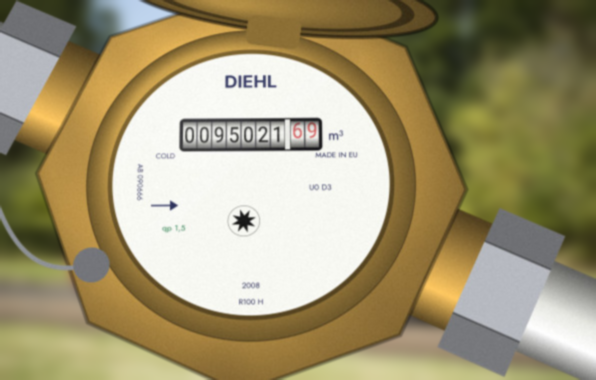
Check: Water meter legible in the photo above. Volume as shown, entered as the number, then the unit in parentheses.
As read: 95021.69 (m³)
